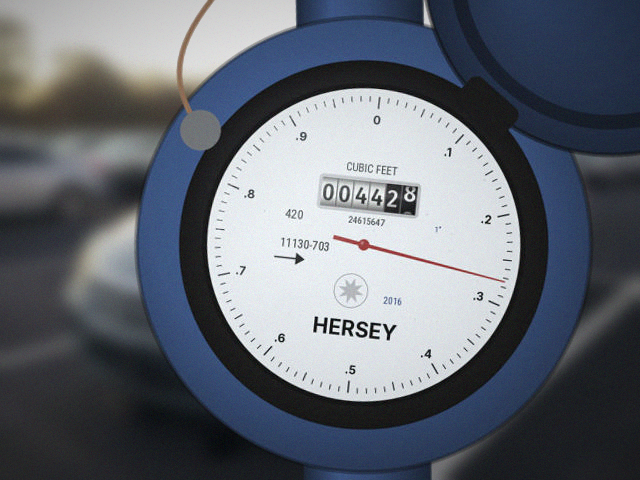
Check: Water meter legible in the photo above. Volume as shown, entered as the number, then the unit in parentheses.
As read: 4428.27 (ft³)
